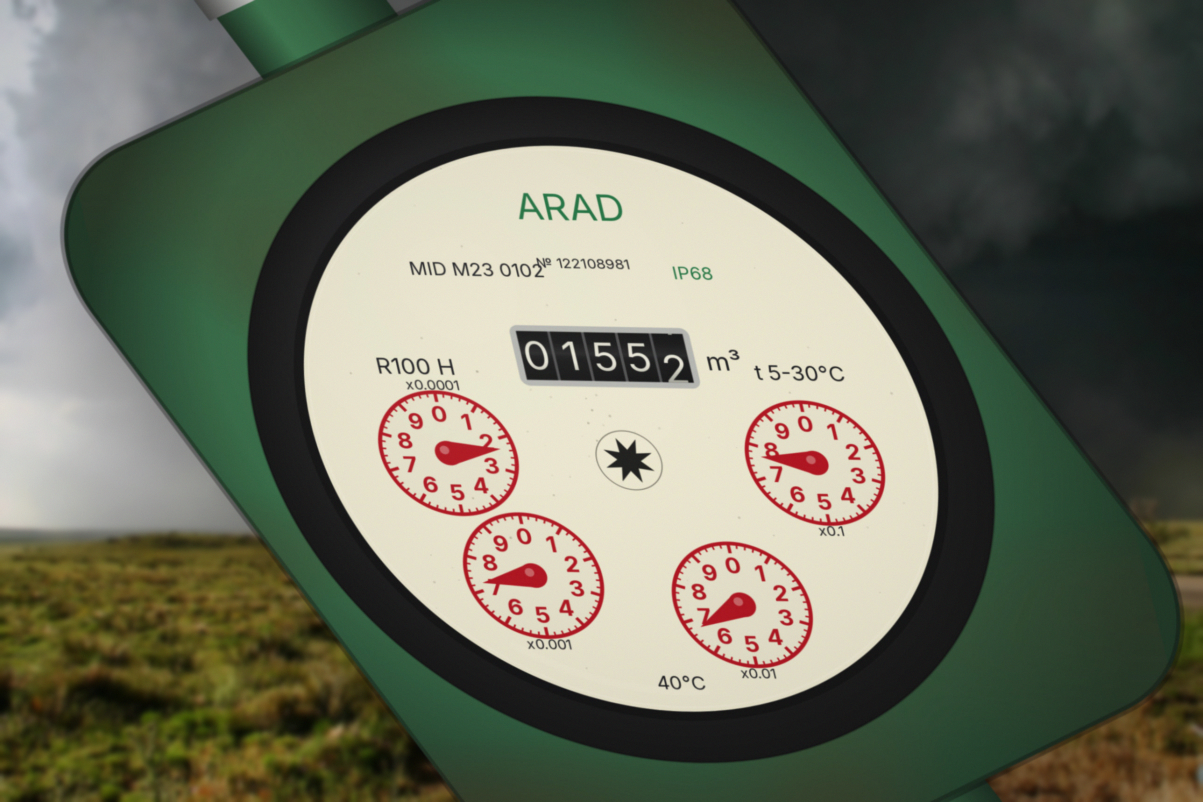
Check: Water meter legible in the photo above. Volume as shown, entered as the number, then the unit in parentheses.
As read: 1551.7672 (m³)
